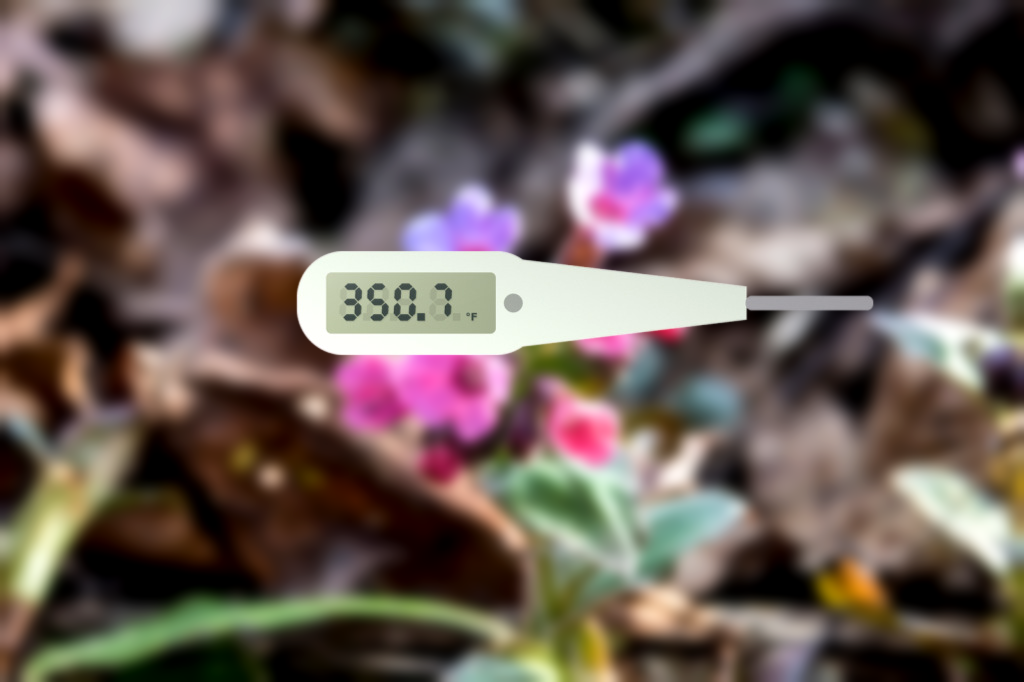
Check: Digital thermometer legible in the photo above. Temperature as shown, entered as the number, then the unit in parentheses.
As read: 350.7 (°F)
